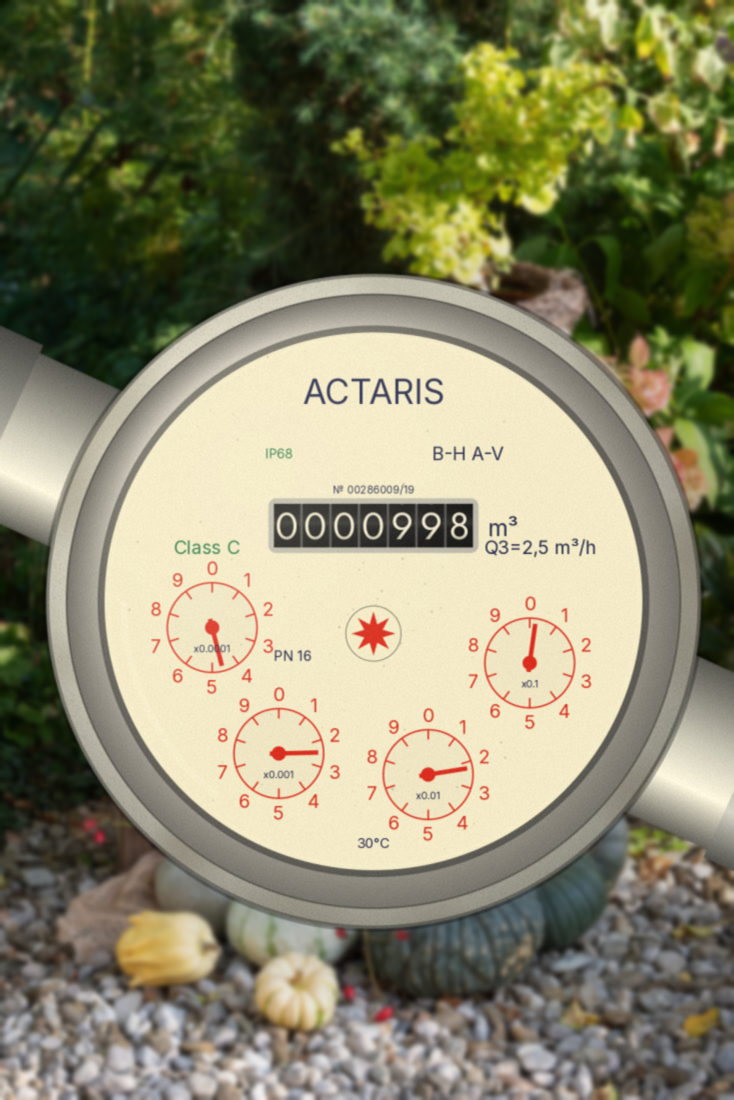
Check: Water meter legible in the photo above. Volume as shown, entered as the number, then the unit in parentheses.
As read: 998.0224 (m³)
